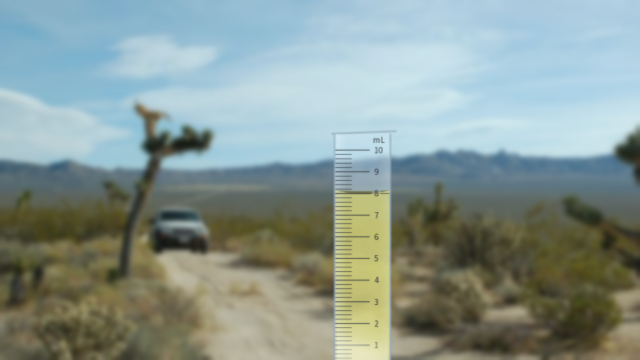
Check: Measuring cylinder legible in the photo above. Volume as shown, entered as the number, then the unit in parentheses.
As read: 8 (mL)
